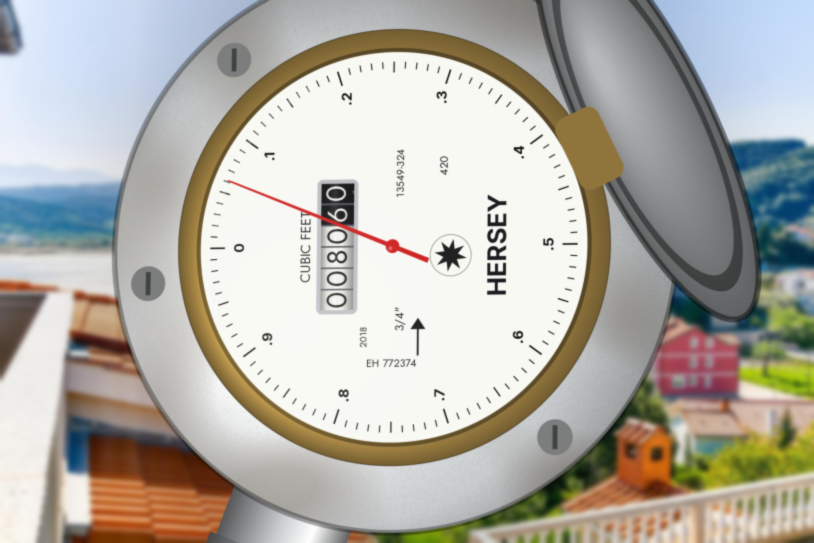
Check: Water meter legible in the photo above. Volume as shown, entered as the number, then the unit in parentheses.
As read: 8060.06 (ft³)
